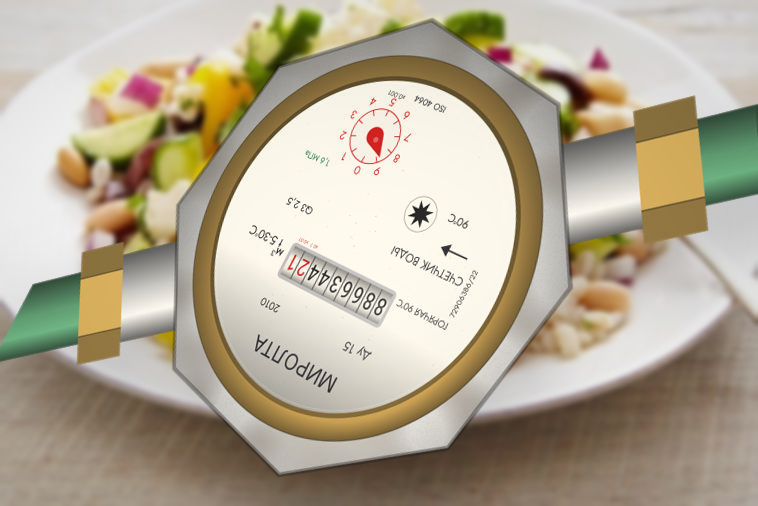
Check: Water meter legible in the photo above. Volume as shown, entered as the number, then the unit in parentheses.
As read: 8866344.218 (m³)
